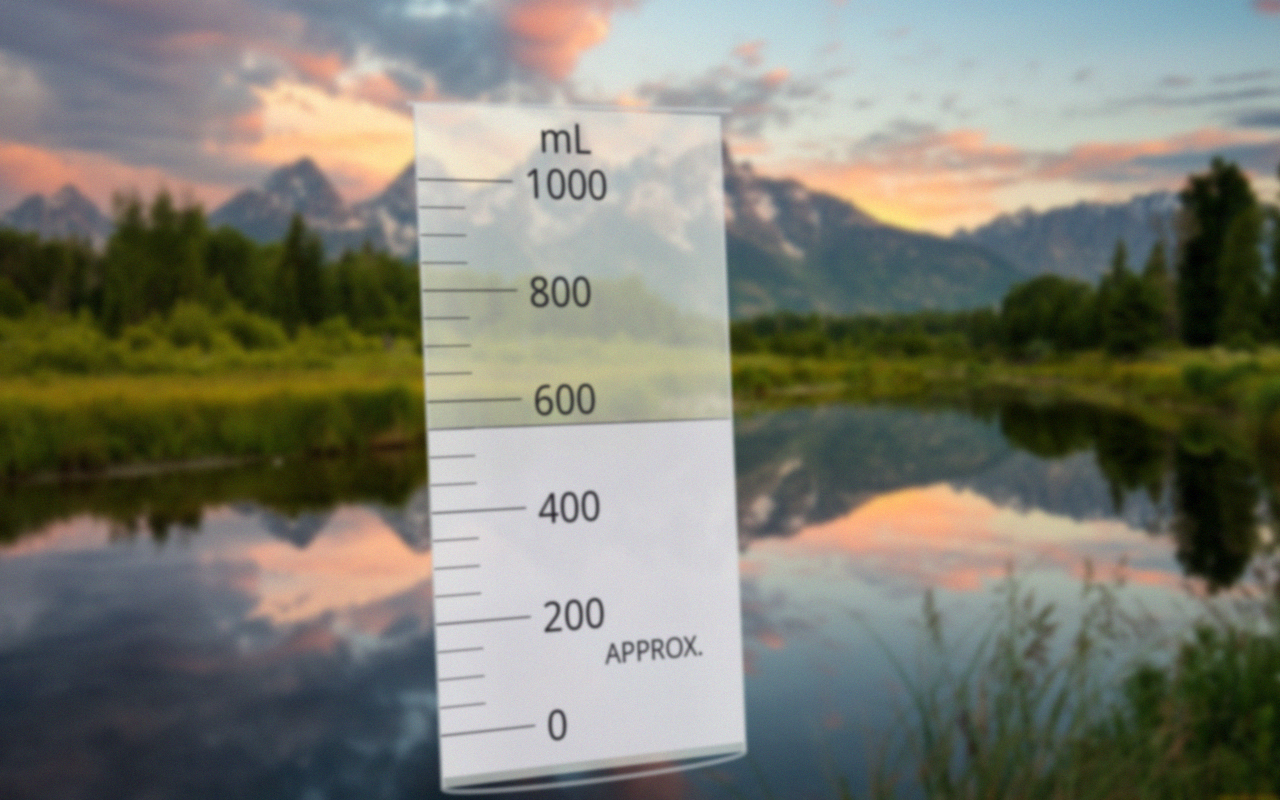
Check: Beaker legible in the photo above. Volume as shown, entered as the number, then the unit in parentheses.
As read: 550 (mL)
